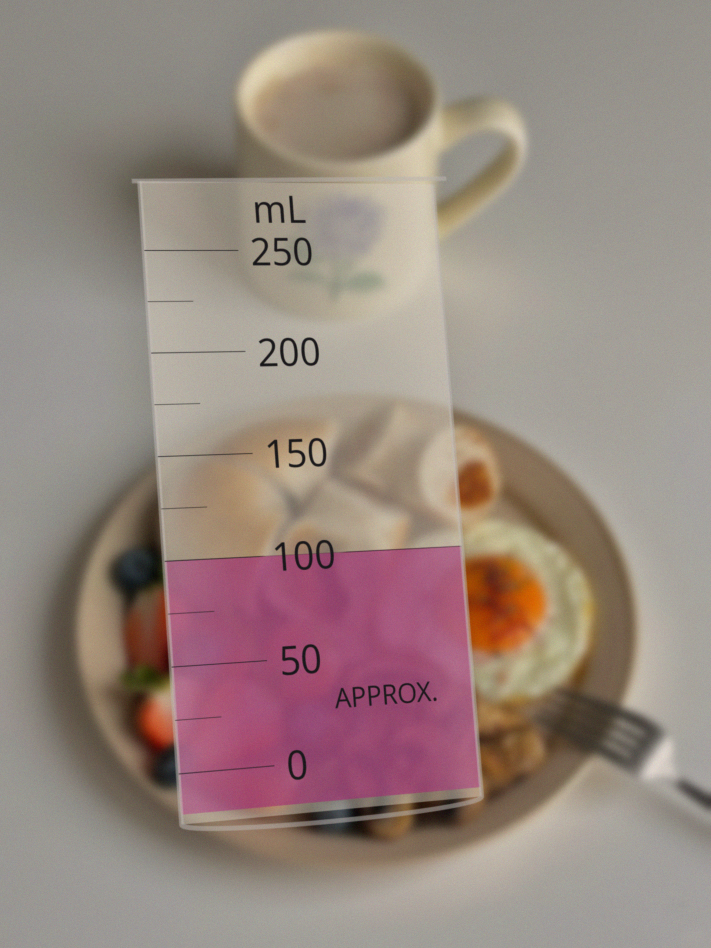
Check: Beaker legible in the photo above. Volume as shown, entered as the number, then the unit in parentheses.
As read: 100 (mL)
